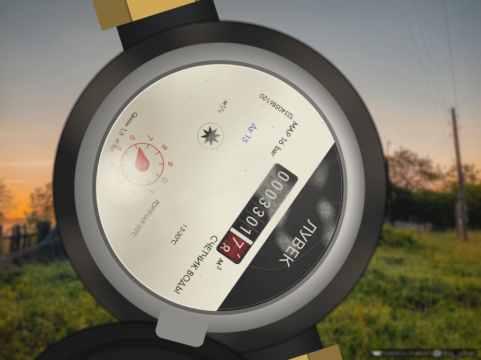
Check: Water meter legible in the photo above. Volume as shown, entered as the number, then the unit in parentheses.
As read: 3301.776 (m³)
